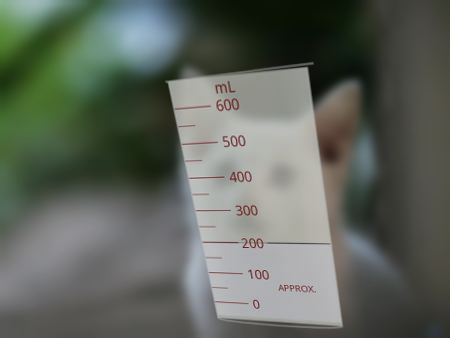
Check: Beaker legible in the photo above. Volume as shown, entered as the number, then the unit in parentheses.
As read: 200 (mL)
